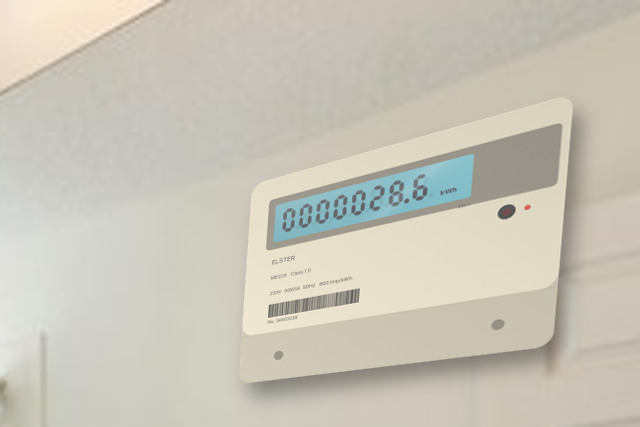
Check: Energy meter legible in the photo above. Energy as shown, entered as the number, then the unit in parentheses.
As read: 28.6 (kWh)
